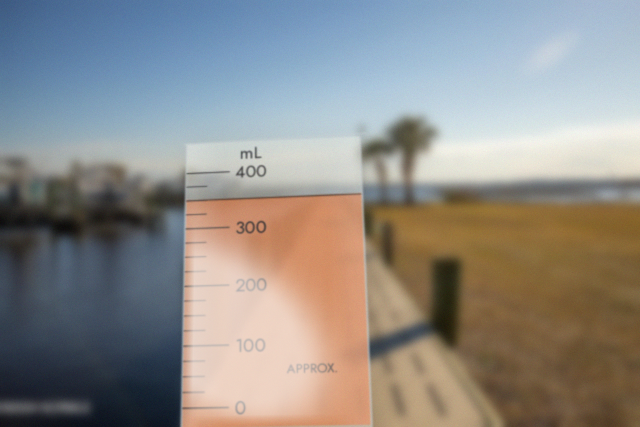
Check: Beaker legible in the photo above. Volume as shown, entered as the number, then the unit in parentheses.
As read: 350 (mL)
